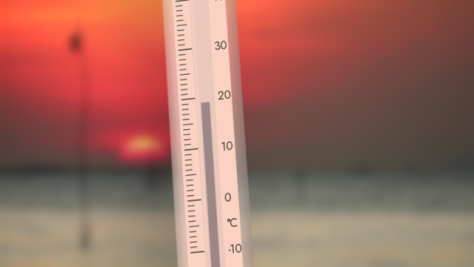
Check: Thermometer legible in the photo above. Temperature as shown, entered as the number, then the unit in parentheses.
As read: 19 (°C)
